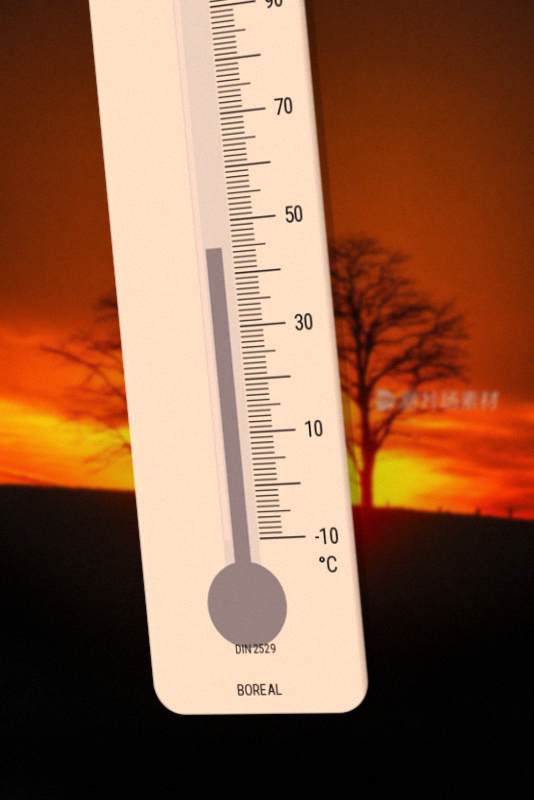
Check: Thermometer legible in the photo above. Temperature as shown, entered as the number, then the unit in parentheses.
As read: 45 (°C)
